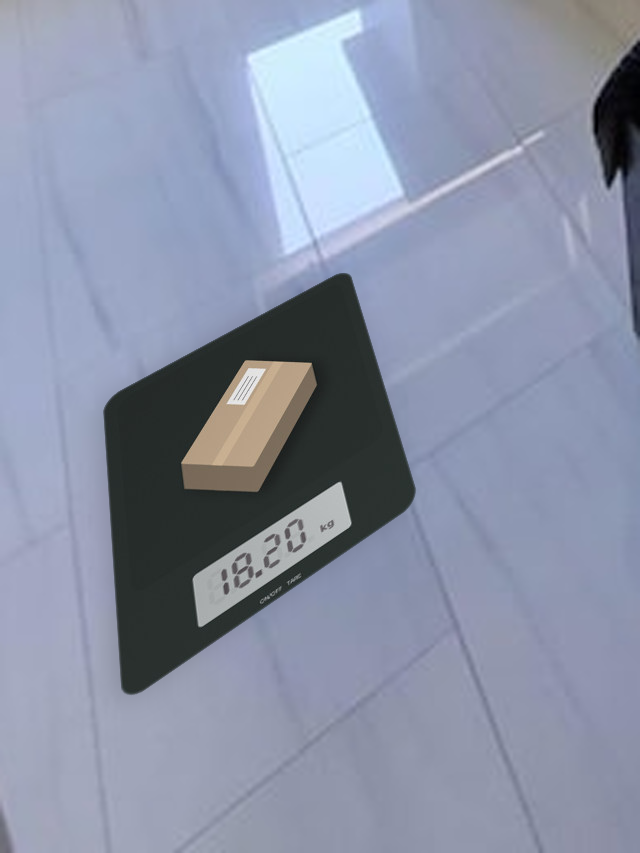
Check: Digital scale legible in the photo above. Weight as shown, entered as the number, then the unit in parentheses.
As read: 18.20 (kg)
